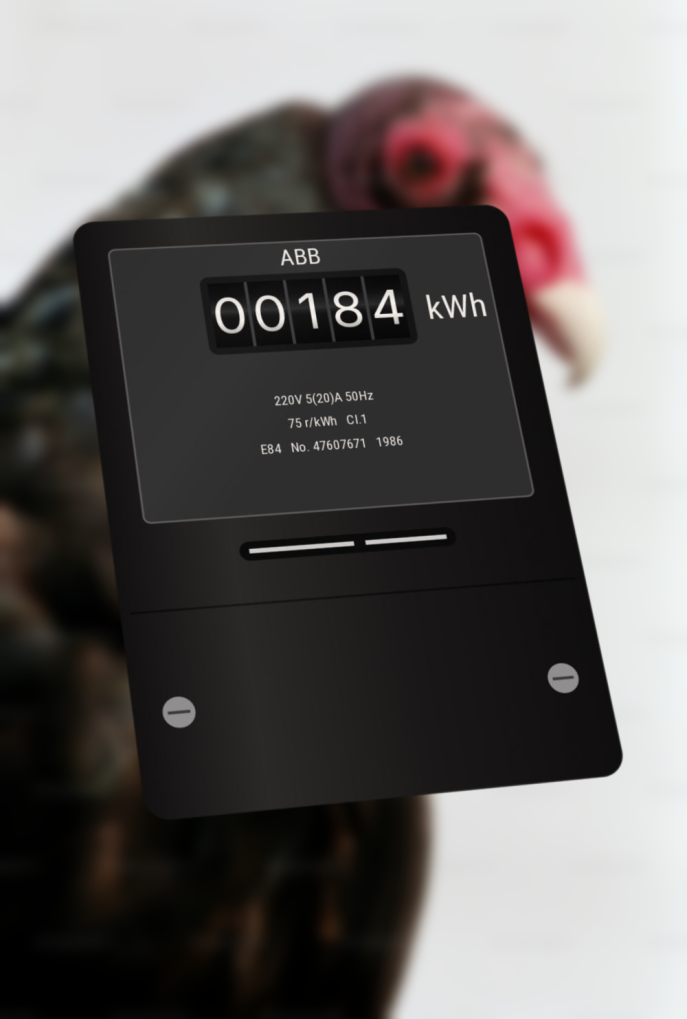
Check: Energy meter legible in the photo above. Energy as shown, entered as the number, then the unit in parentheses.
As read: 184 (kWh)
